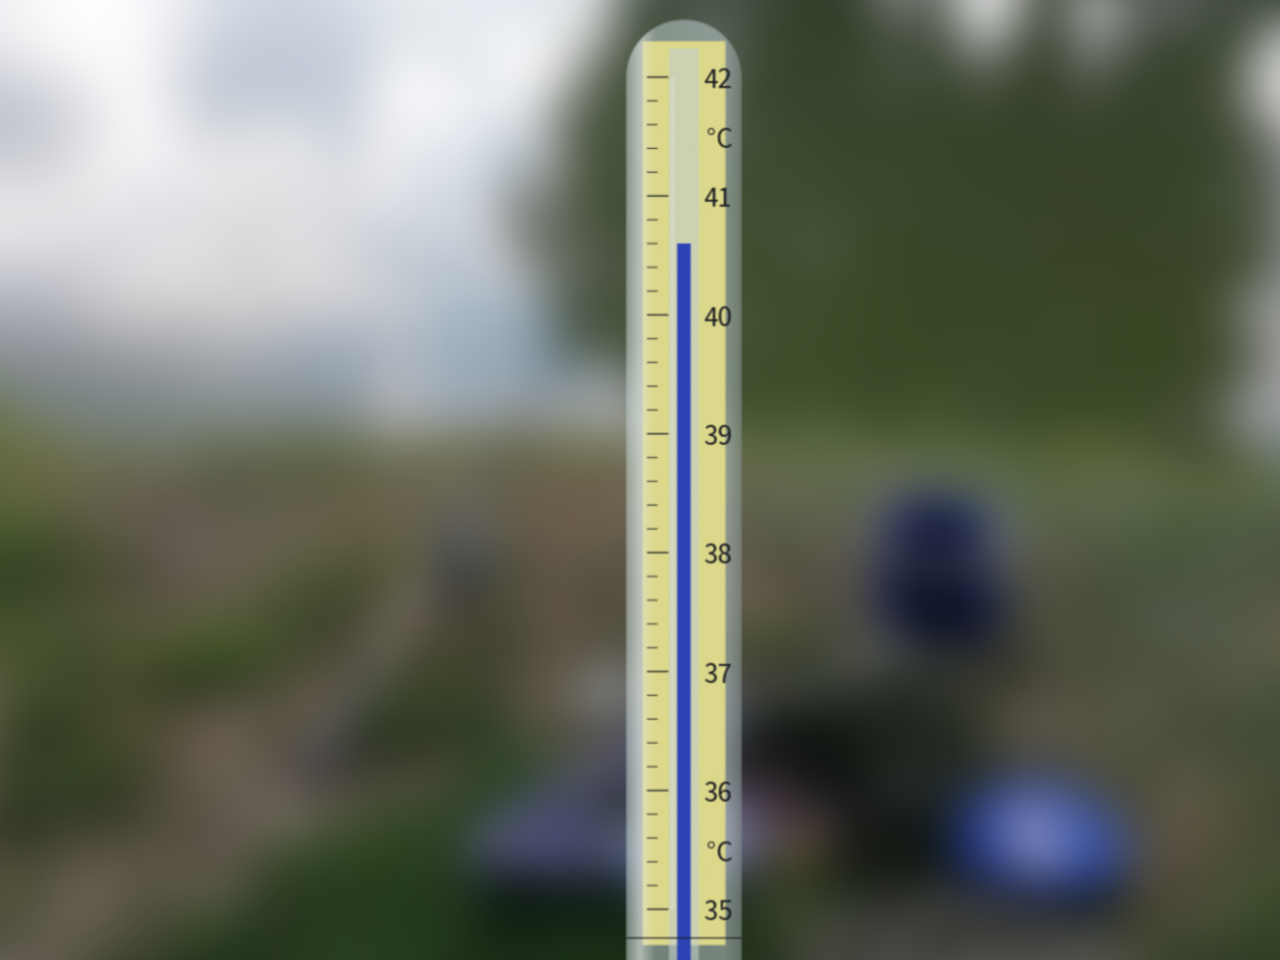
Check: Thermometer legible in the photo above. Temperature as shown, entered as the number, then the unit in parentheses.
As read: 40.6 (°C)
